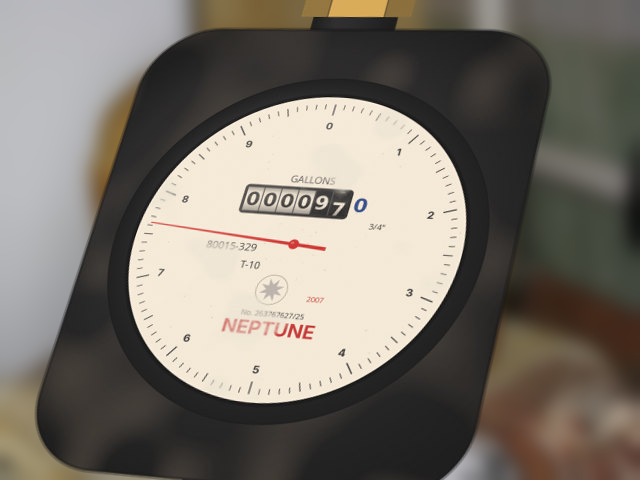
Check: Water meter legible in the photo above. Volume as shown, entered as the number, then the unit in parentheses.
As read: 967.6 (gal)
